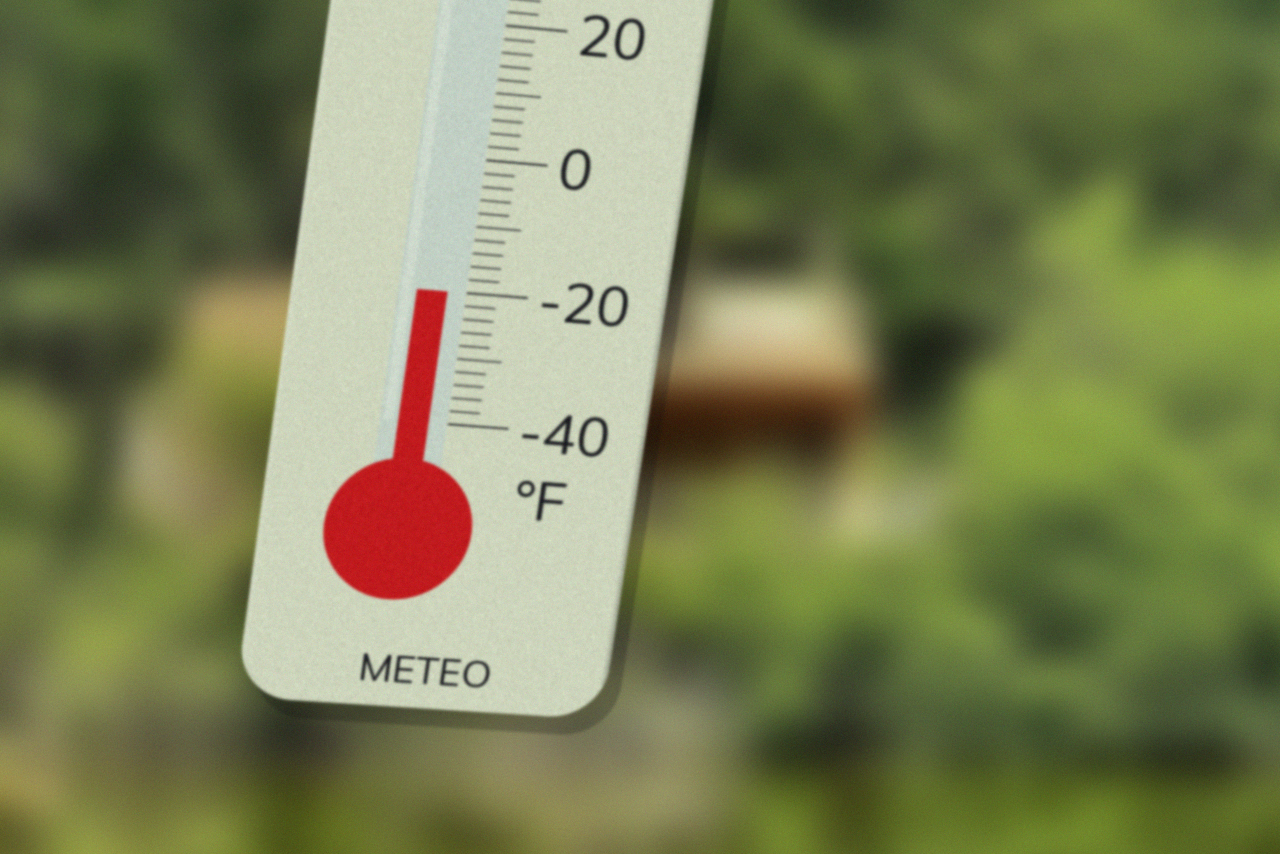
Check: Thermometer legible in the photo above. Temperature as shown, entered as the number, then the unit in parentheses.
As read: -20 (°F)
